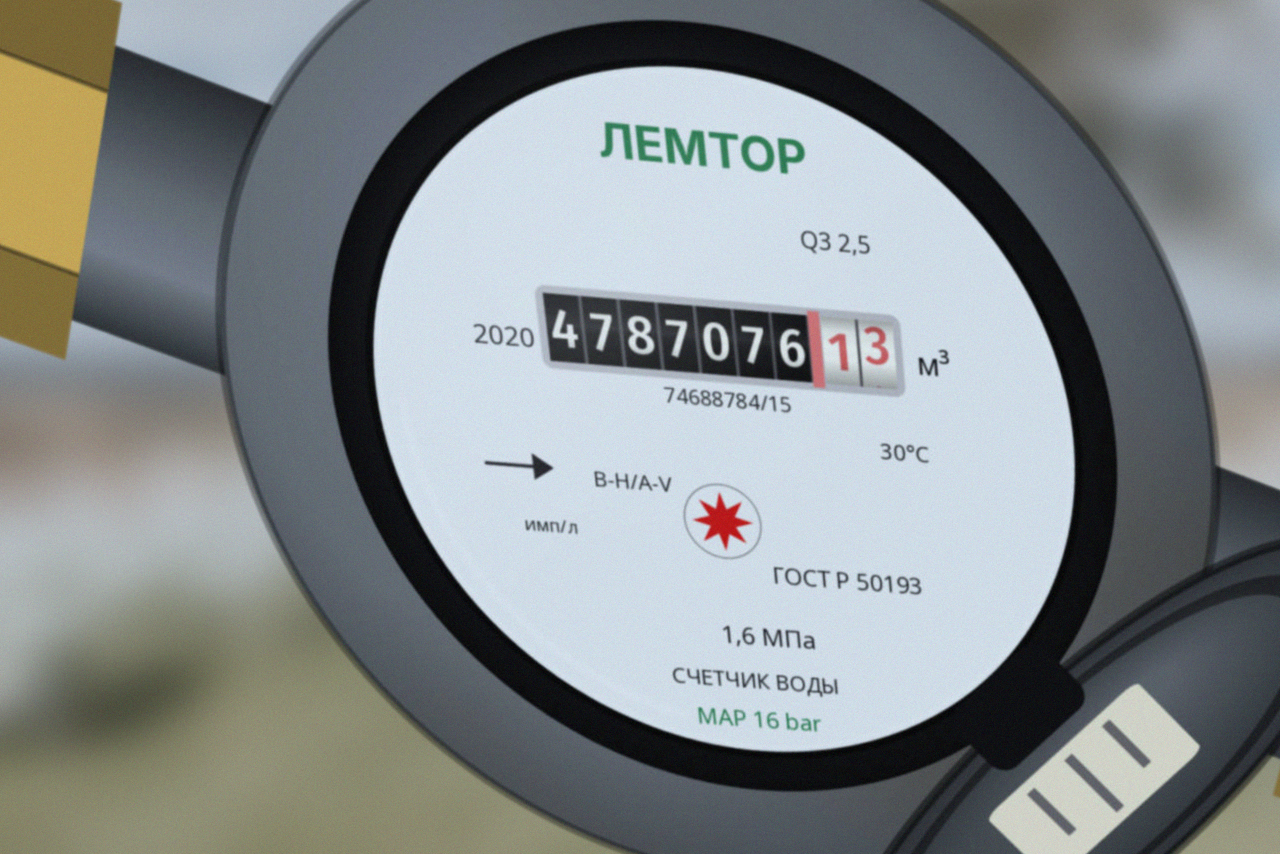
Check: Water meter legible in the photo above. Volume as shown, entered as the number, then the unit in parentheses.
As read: 4787076.13 (m³)
